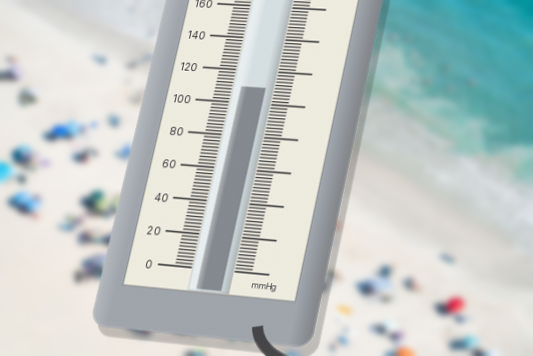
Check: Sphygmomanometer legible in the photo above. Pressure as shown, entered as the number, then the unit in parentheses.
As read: 110 (mmHg)
